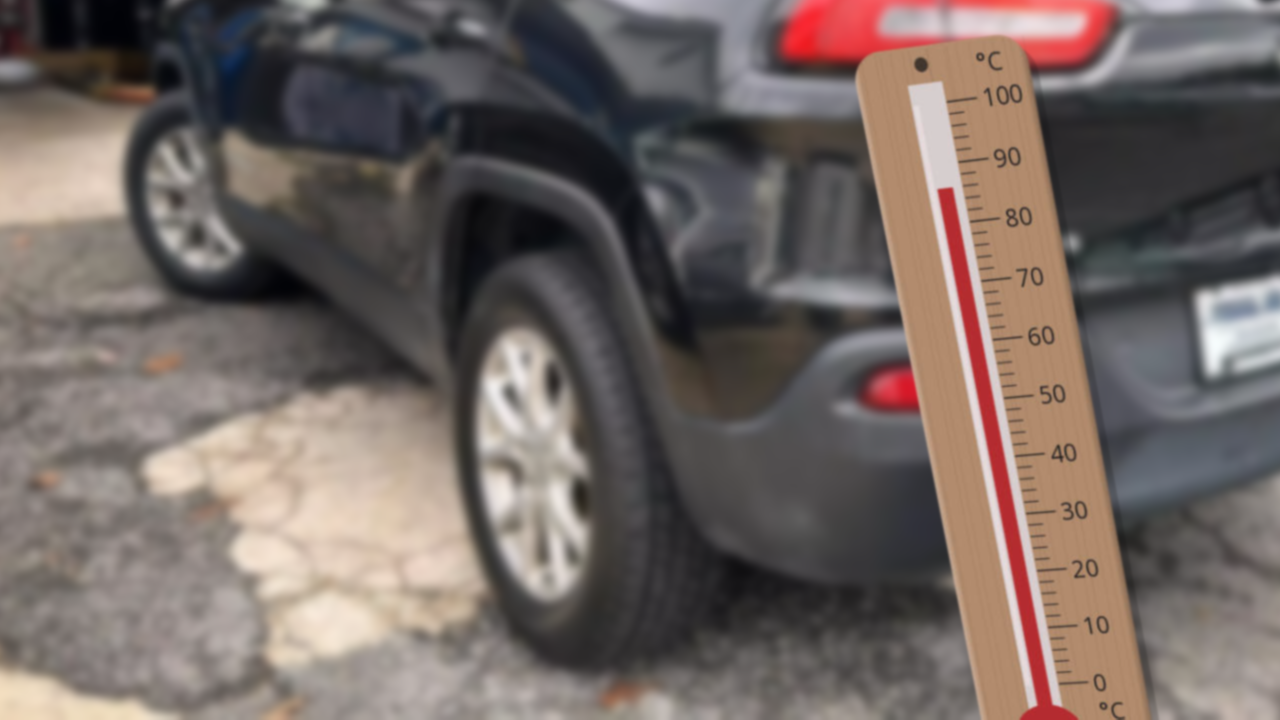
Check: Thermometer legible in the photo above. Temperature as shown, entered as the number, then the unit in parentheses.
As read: 86 (°C)
